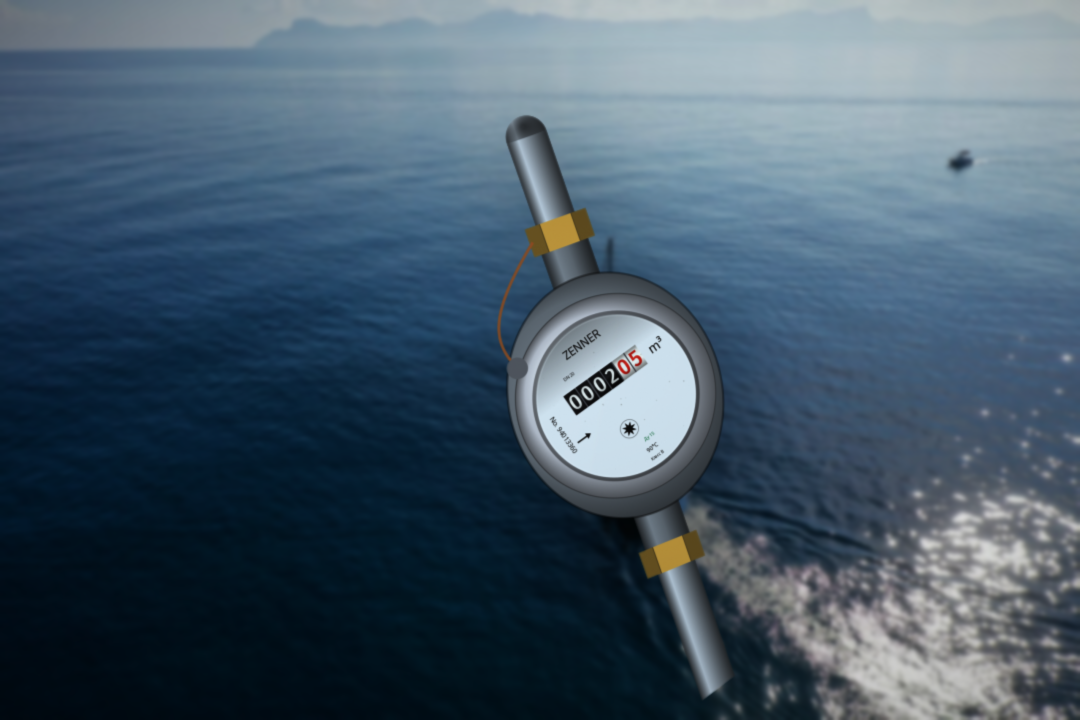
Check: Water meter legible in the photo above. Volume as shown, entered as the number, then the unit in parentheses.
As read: 2.05 (m³)
